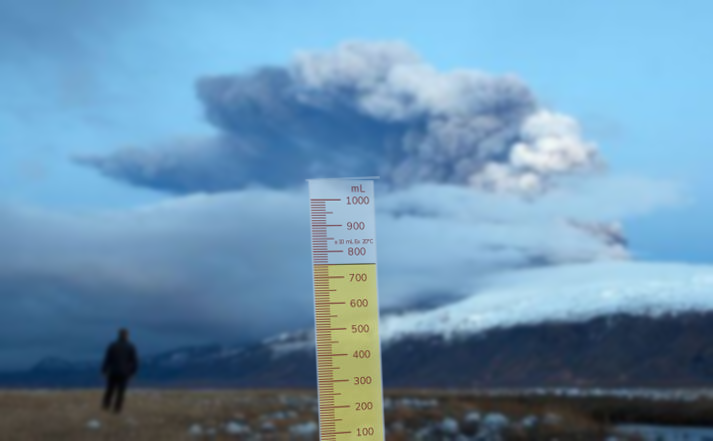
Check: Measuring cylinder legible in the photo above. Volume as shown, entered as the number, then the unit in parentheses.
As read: 750 (mL)
